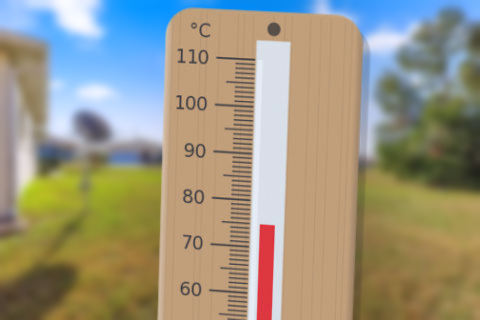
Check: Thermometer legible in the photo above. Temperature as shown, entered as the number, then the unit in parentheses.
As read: 75 (°C)
